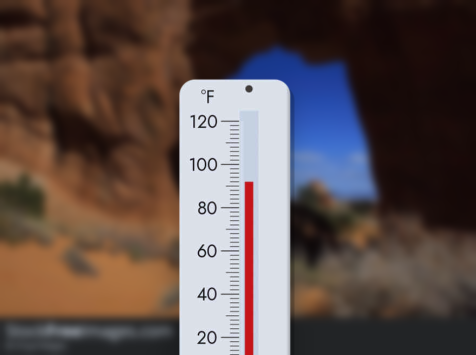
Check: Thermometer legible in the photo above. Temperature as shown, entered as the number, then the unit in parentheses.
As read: 92 (°F)
